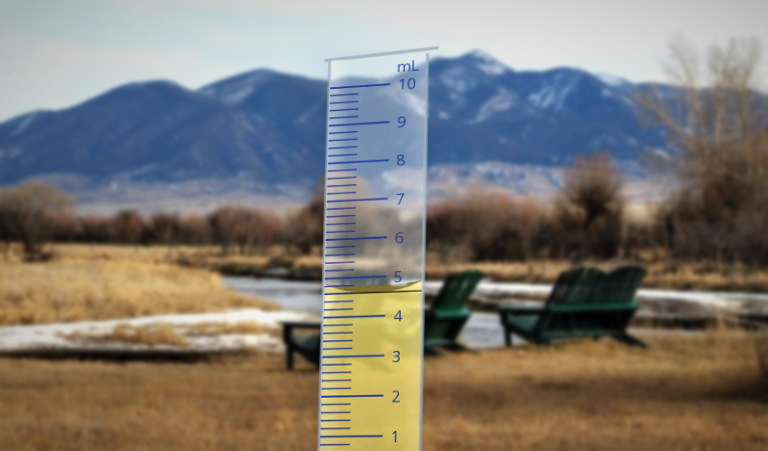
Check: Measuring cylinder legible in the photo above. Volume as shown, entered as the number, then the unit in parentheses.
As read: 4.6 (mL)
